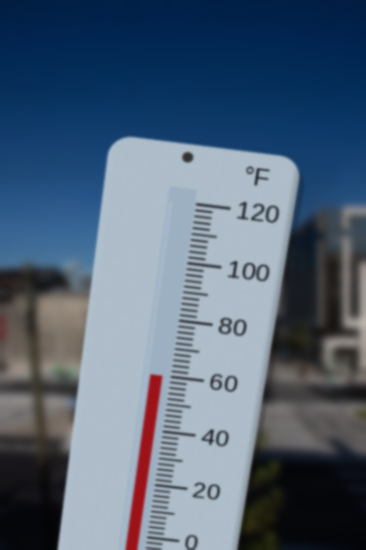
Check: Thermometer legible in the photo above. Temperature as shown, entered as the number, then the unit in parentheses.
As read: 60 (°F)
